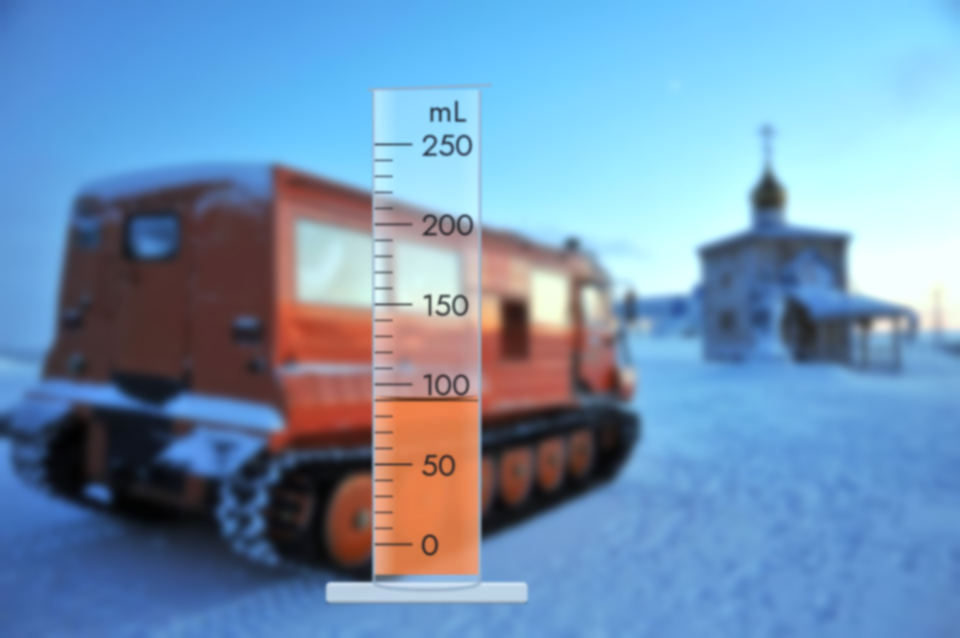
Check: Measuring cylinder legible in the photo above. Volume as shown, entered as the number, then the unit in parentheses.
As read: 90 (mL)
